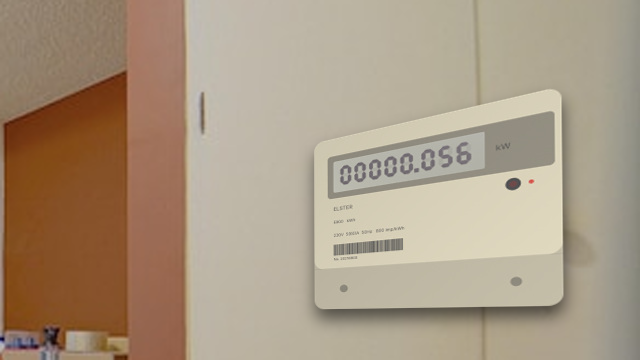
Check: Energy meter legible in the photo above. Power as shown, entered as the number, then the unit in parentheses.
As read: 0.056 (kW)
